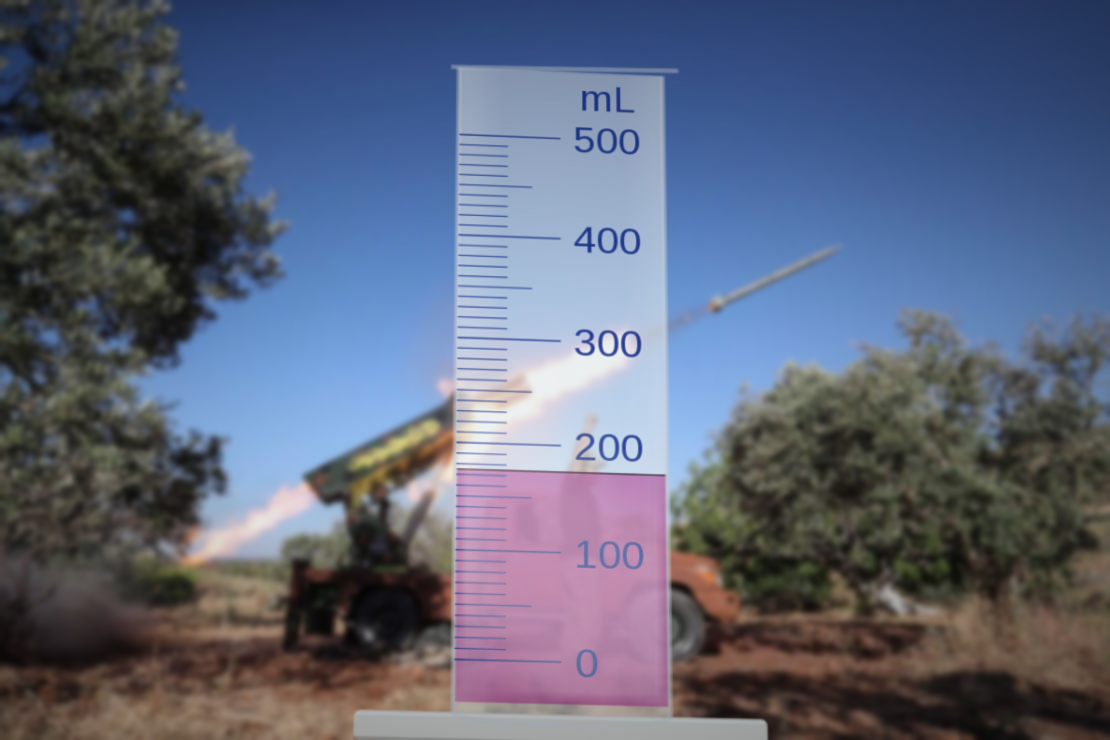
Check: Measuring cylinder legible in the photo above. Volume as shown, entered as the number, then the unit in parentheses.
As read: 175 (mL)
